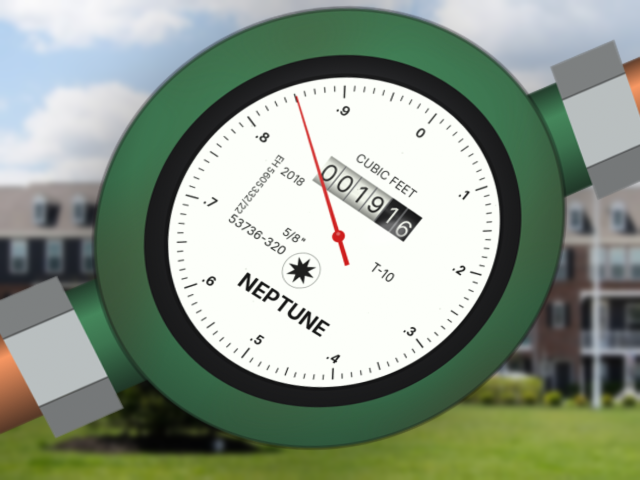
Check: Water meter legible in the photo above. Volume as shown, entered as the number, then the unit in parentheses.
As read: 1915.85 (ft³)
